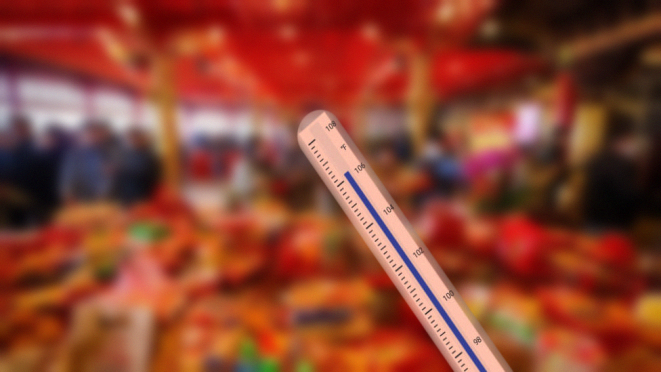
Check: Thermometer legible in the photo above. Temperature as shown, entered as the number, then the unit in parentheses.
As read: 106.2 (°F)
